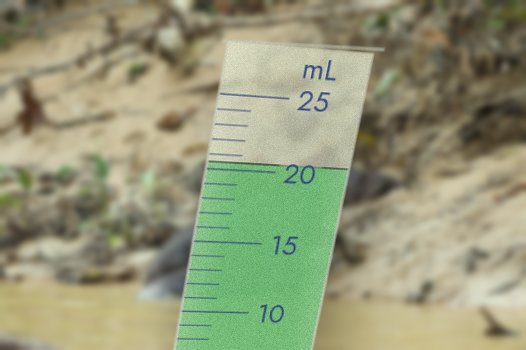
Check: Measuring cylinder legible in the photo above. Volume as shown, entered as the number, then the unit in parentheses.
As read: 20.5 (mL)
